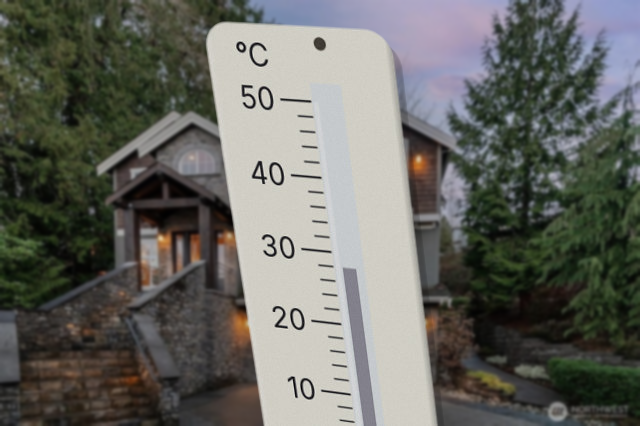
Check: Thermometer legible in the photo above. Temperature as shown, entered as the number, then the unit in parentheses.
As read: 28 (°C)
